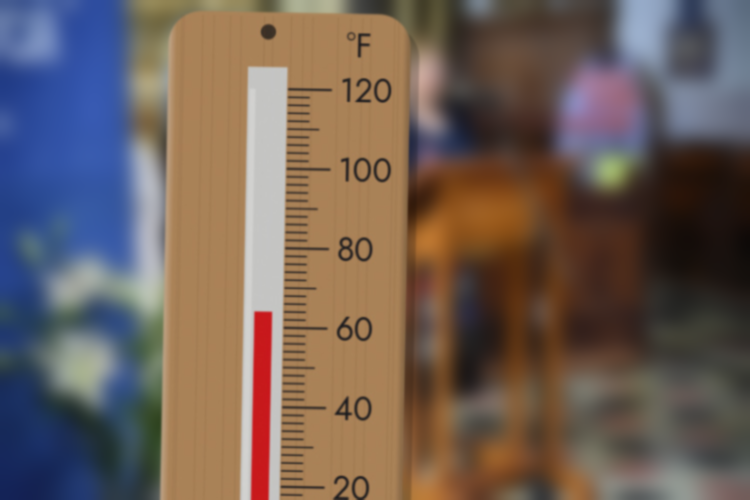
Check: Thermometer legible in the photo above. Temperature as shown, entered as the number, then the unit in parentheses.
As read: 64 (°F)
